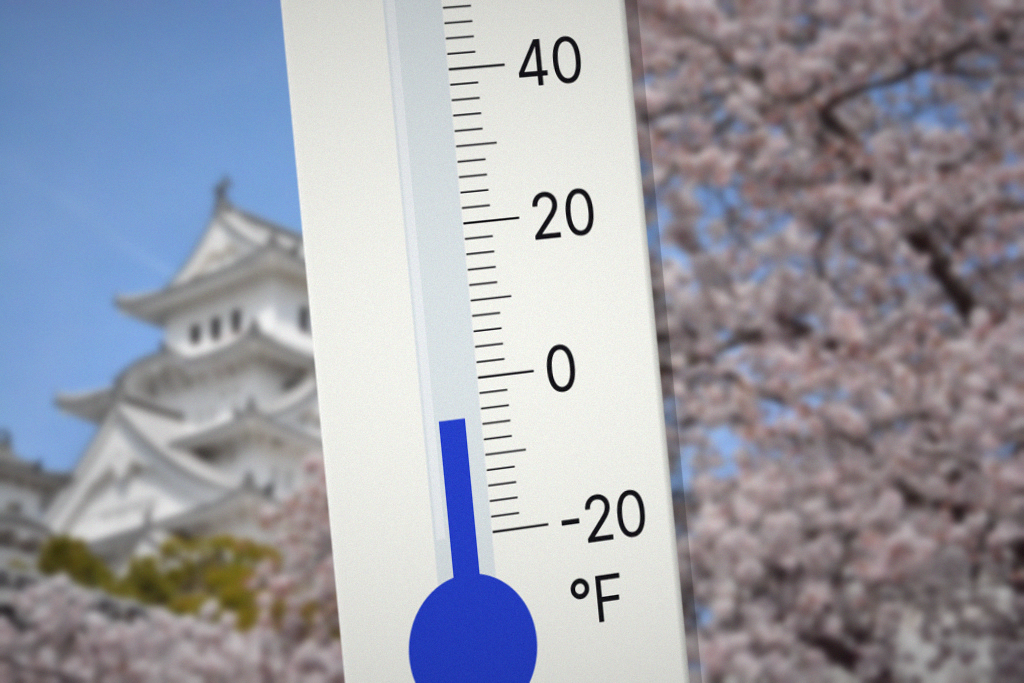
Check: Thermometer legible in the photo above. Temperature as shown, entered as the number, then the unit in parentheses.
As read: -5 (°F)
